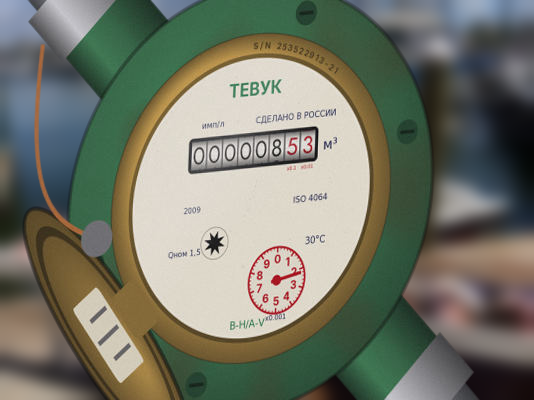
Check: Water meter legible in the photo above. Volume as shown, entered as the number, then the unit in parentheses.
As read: 8.532 (m³)
